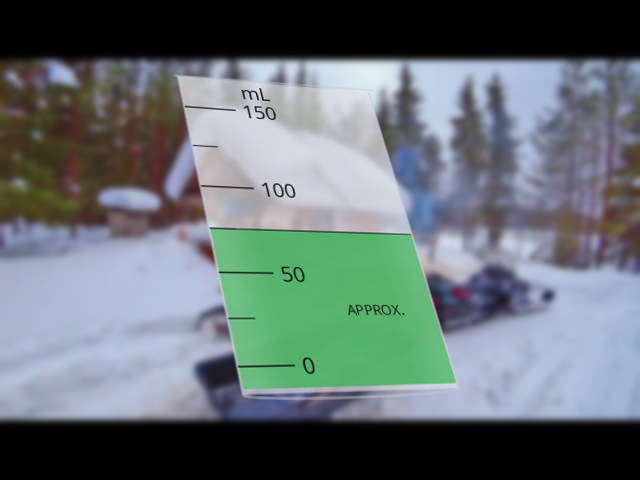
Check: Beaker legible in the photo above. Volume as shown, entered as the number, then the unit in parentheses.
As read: 75 (mL)
